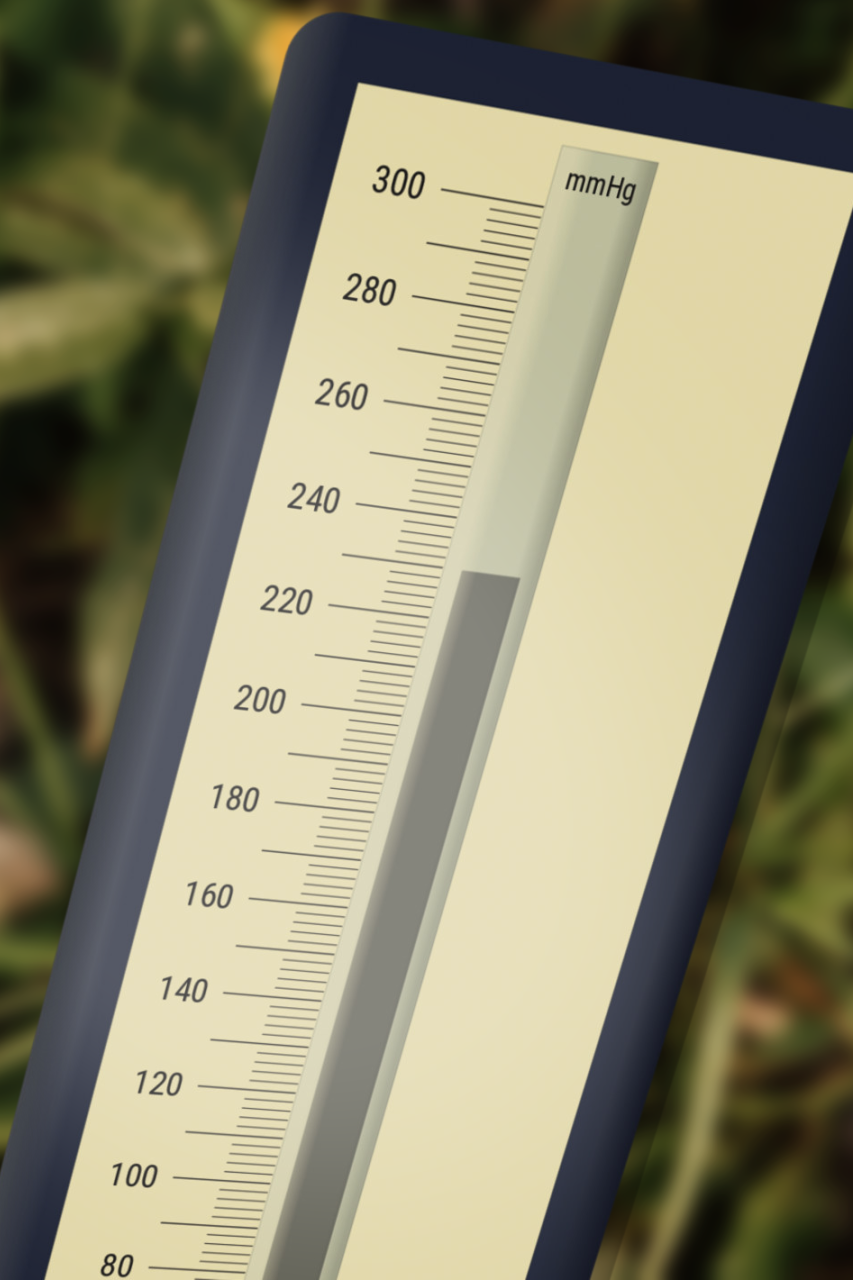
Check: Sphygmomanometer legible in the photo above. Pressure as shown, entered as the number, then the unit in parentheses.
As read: 230 (mmHg)
